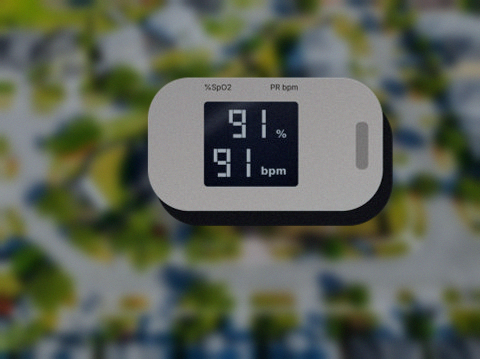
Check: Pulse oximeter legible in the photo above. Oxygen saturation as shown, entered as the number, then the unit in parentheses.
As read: 91 (%)
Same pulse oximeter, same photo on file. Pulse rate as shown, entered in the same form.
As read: 91 (bpm)
